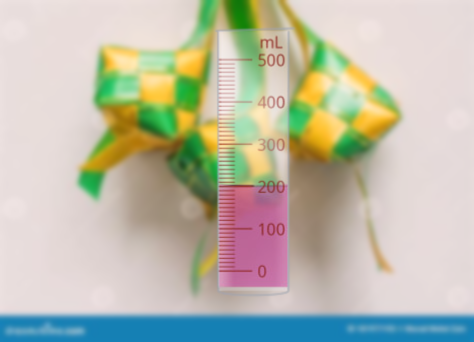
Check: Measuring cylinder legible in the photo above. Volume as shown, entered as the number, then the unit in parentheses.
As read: 200 (mL)
